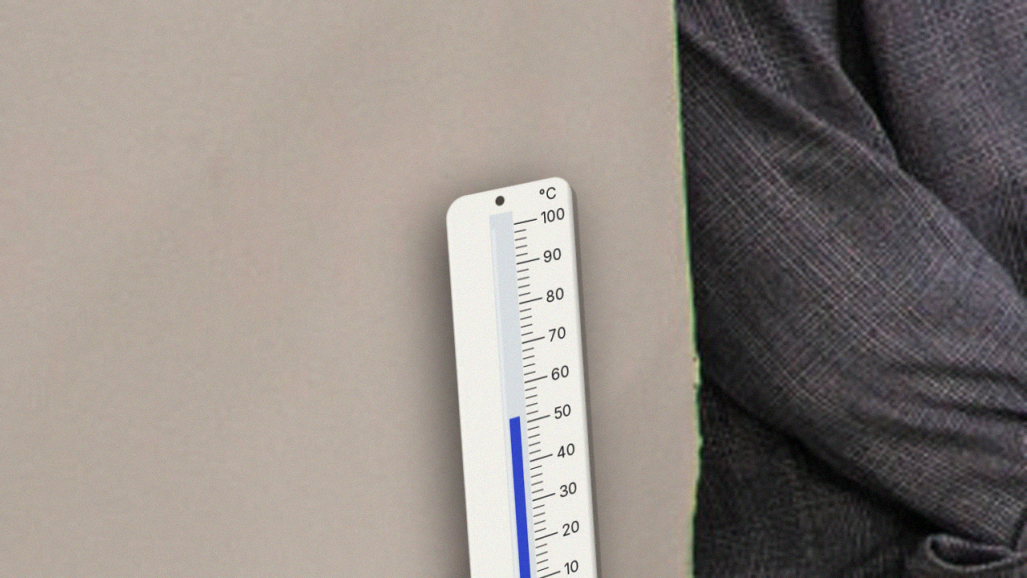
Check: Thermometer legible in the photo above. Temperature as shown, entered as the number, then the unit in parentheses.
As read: 52 (°C)
